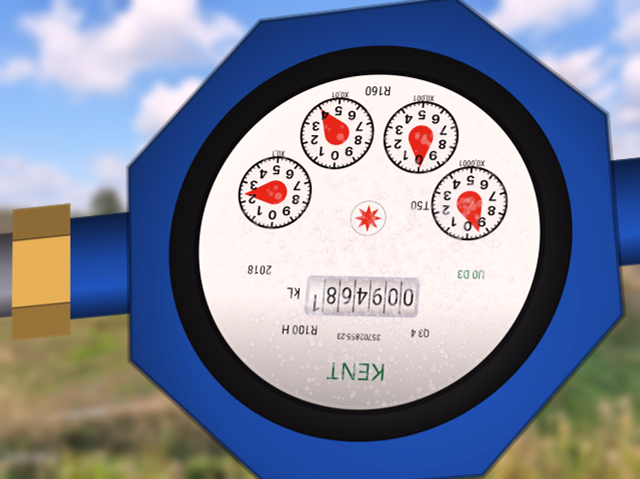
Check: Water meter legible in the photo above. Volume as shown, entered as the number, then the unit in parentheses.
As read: 94681.2399 (kL)
